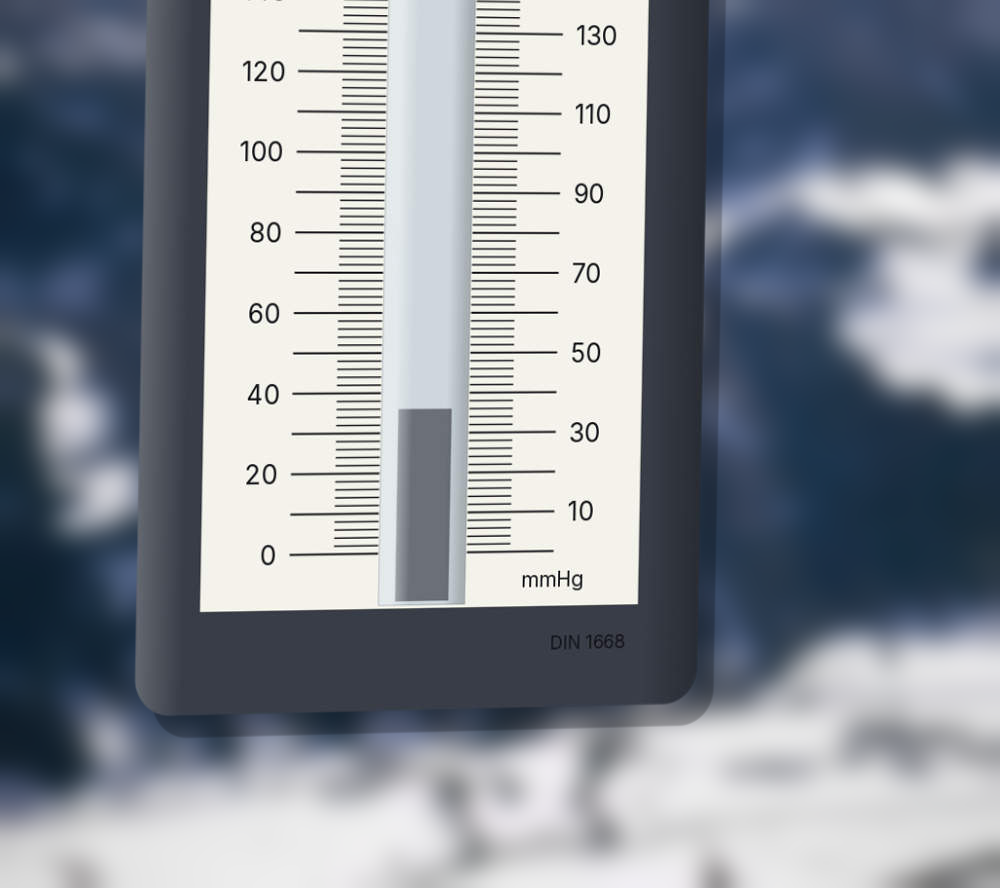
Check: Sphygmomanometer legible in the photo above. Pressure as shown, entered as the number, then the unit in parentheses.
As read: 36 (mmHg)
